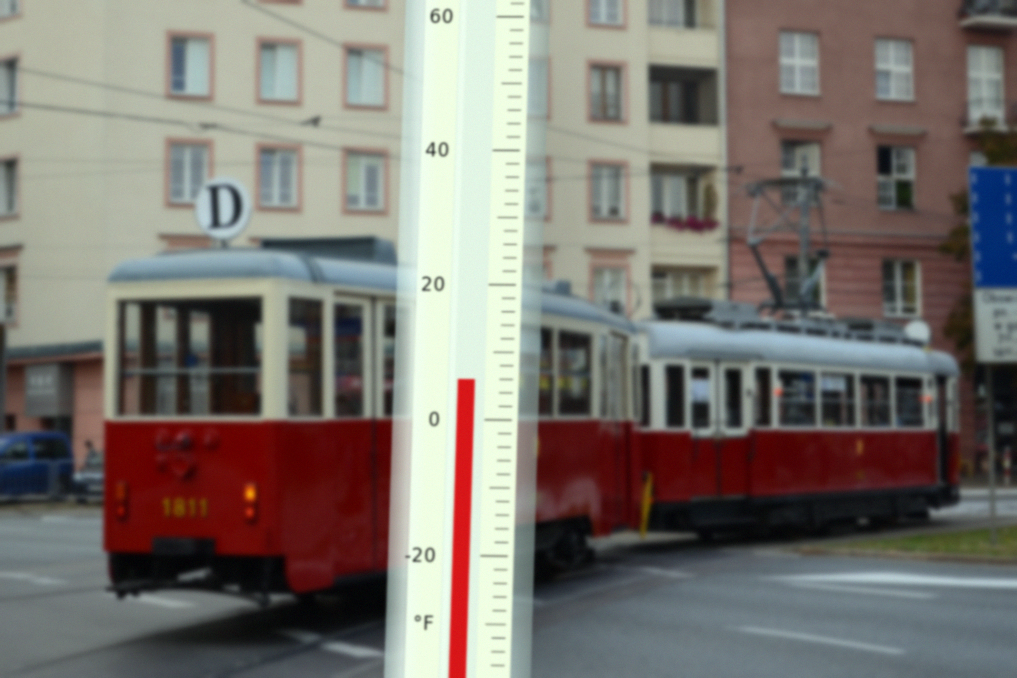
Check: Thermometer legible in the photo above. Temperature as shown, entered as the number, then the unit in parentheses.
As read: 6 (°F)
